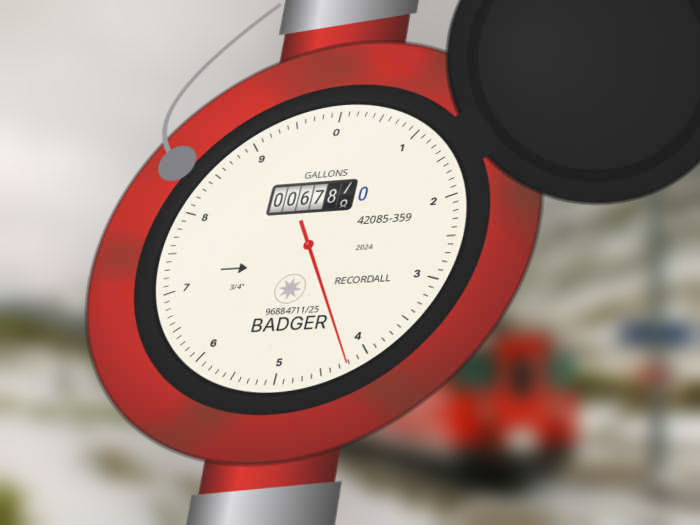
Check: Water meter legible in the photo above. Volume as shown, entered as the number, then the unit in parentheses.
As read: 67874.2 (gal)
